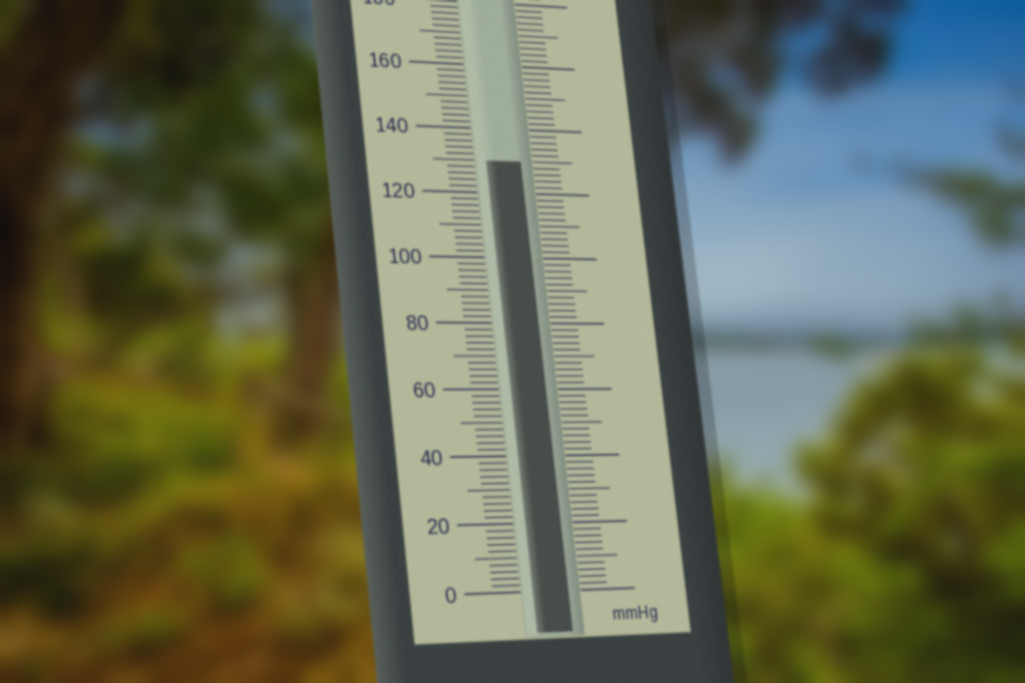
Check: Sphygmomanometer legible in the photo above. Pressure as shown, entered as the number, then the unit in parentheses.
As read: 130 (mmHg)
